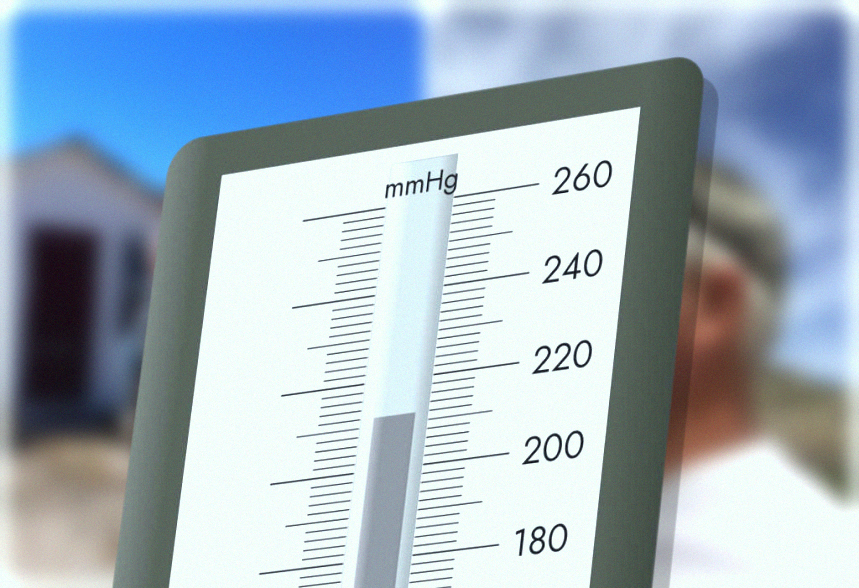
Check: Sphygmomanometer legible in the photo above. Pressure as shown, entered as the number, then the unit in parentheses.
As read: 212 (mmHg)
